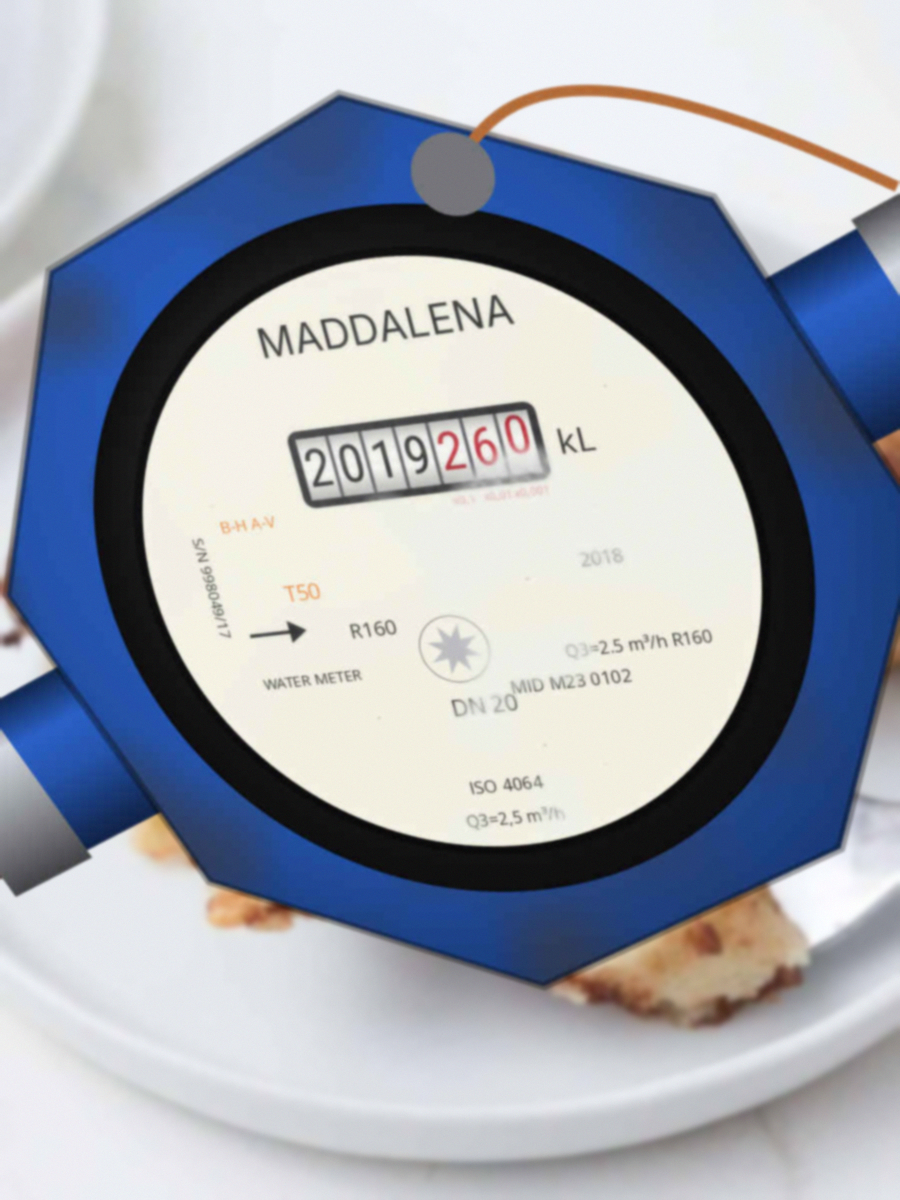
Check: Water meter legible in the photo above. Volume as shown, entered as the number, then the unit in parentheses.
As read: 2019.260 (kL)
